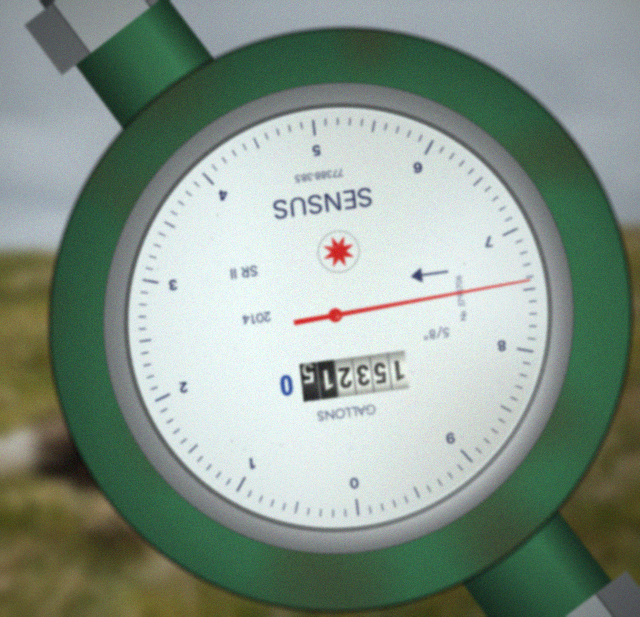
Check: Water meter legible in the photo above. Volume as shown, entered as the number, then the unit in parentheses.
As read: 1532147.4 (gal)
